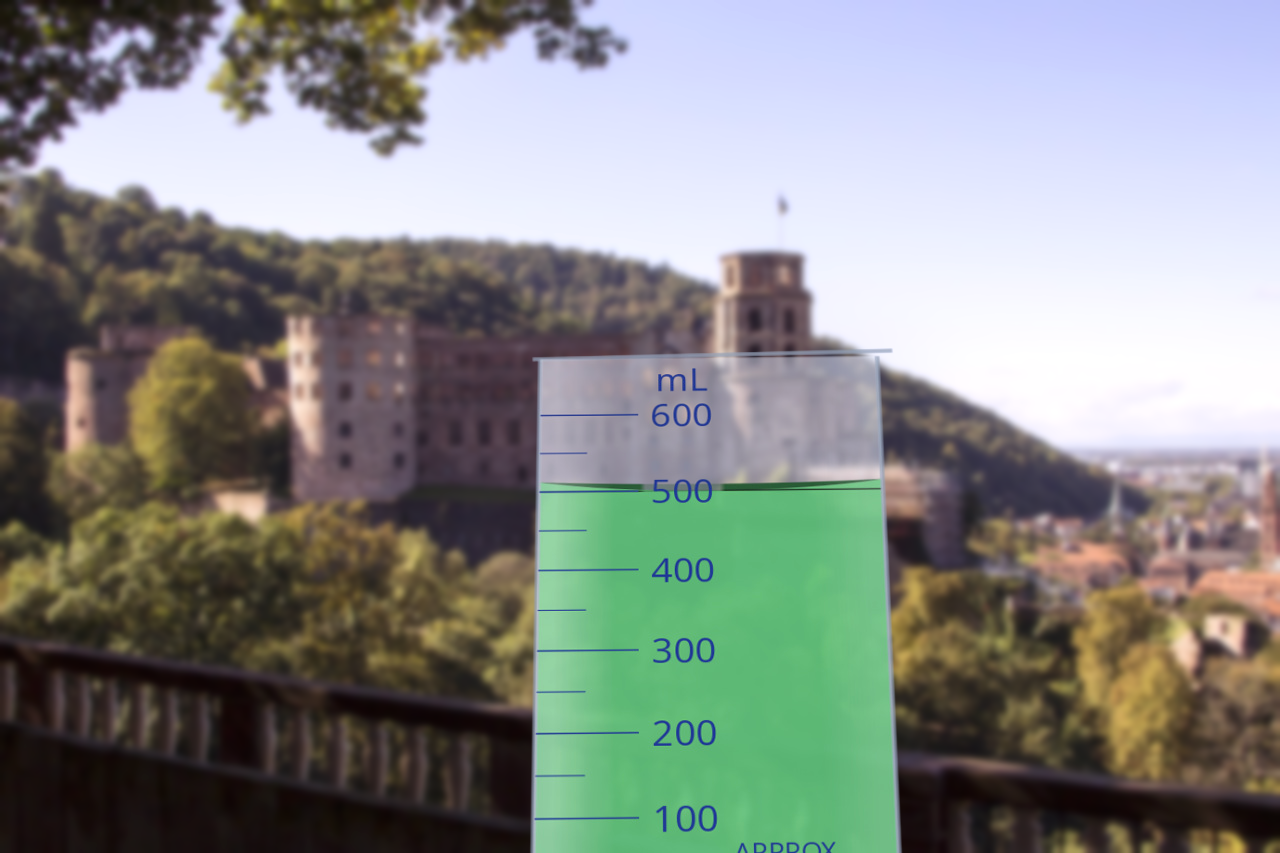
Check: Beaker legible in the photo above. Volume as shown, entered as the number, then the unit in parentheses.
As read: 500 (mL)
